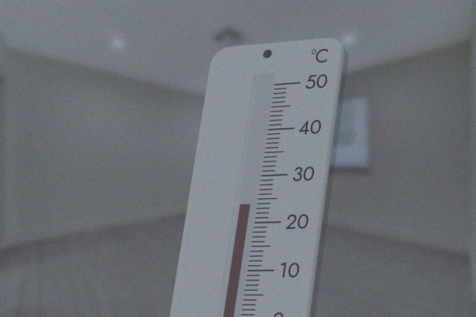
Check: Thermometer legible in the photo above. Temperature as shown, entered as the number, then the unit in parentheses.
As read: 24 (°C)
